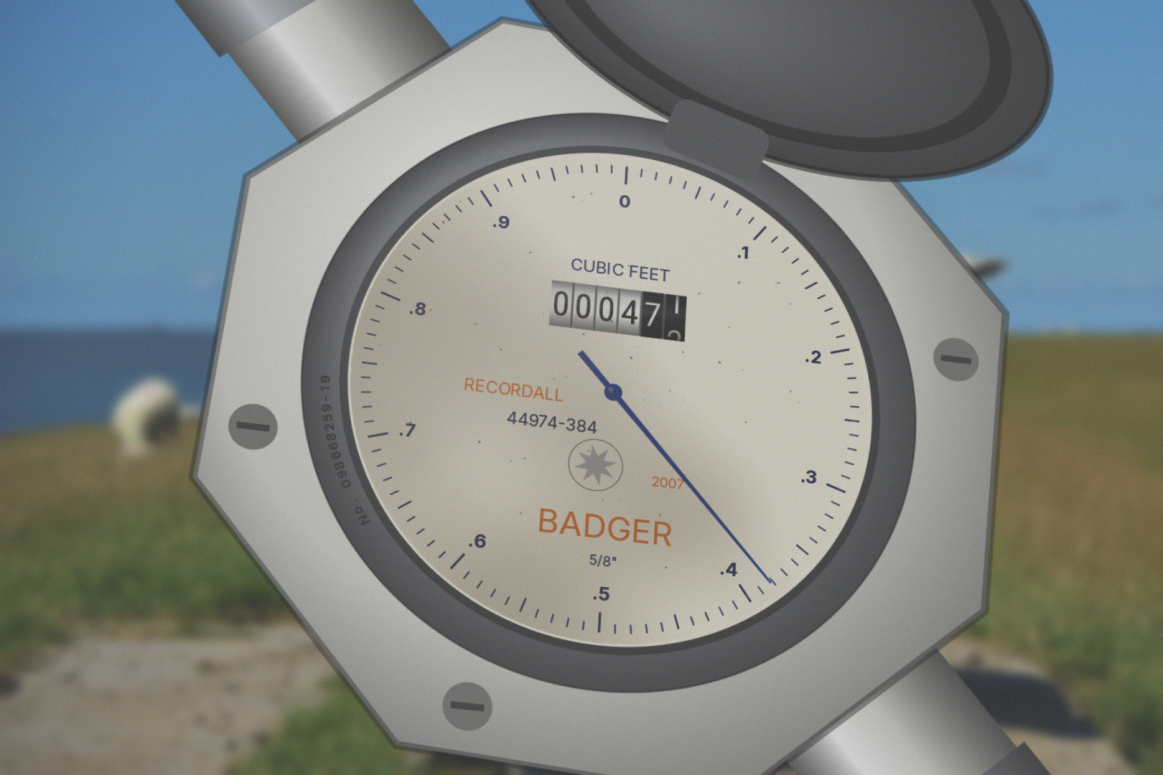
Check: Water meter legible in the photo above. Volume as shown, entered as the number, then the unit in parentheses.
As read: 471.38 (ft³)
